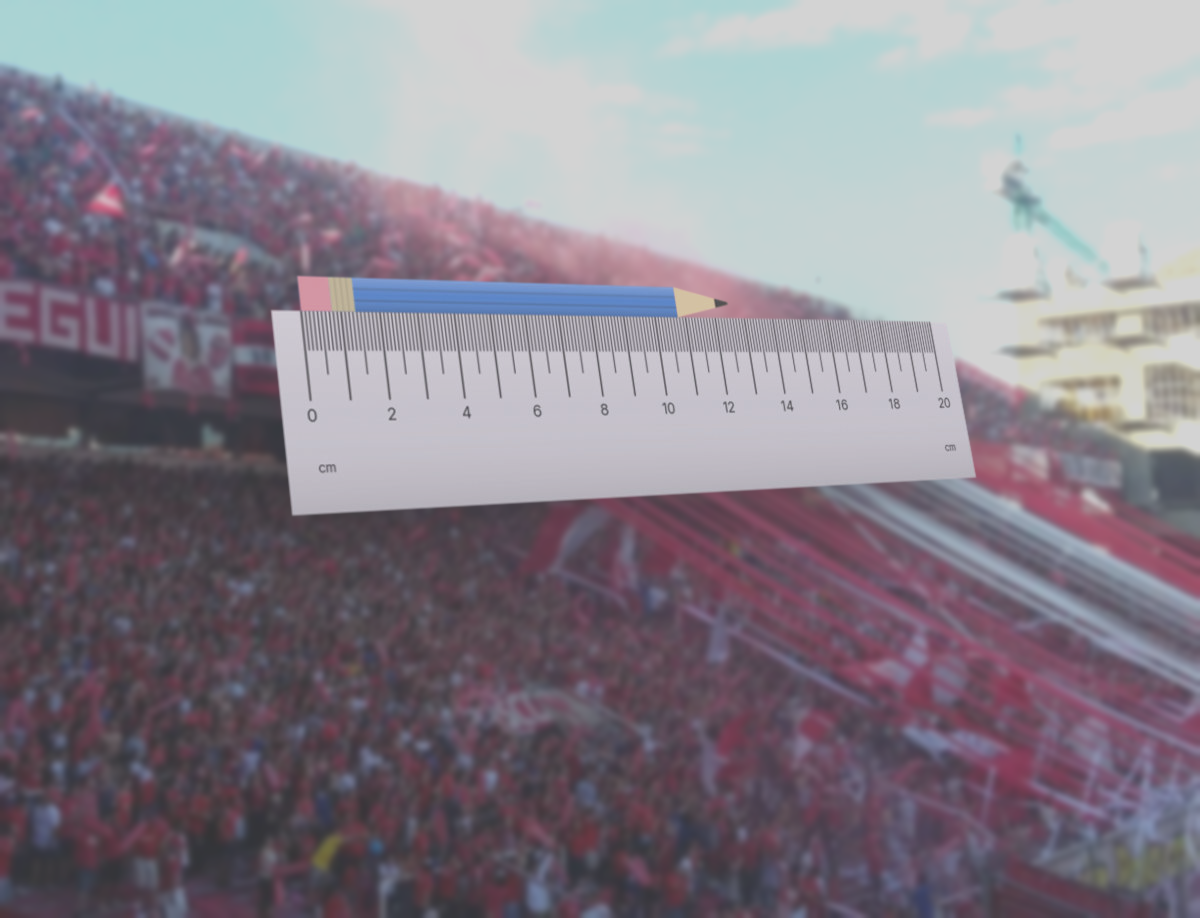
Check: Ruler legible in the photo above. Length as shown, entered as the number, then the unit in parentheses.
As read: 12.5 (cm)
